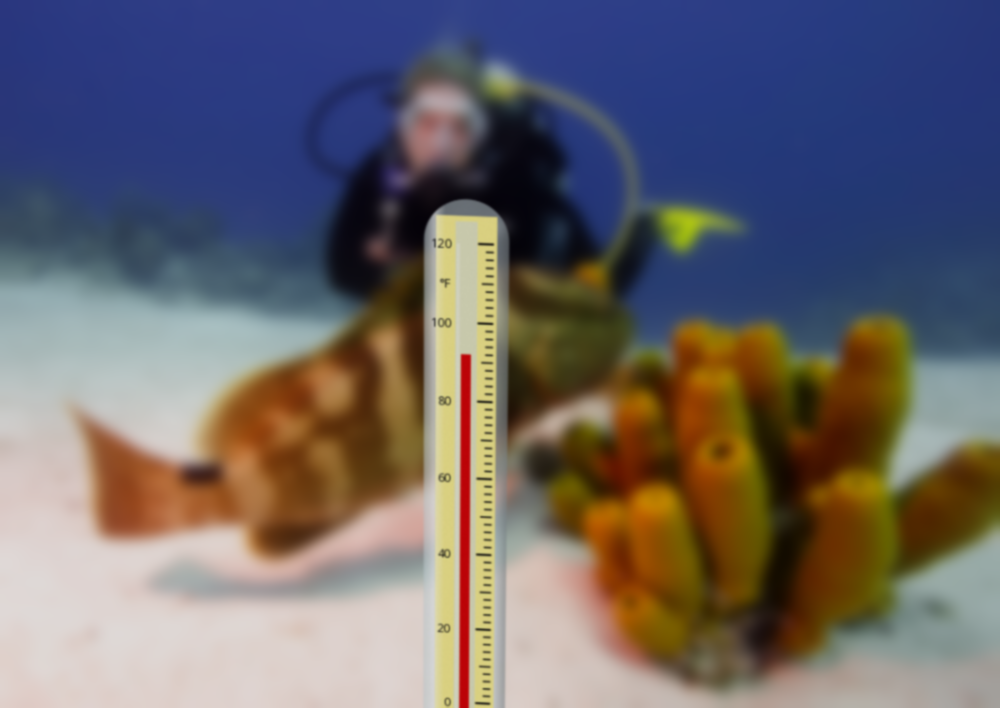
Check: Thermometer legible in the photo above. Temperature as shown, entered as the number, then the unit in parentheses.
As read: 92 (°F)
